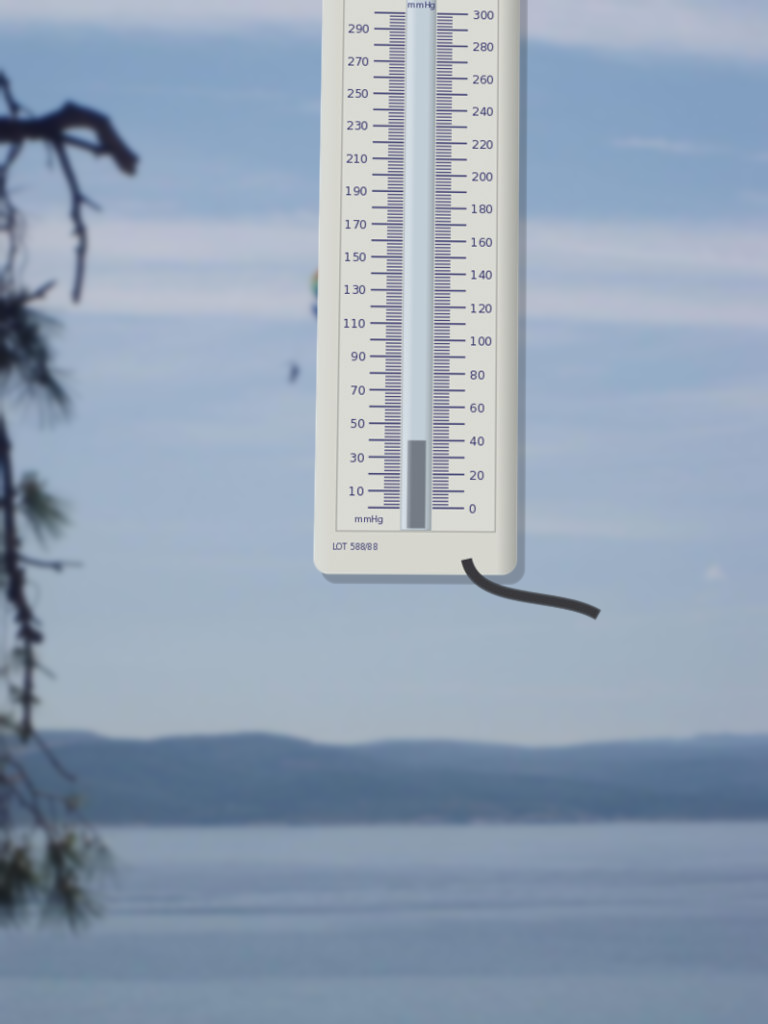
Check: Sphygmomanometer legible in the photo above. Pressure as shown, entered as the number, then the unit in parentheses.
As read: 40 (mmHg)
